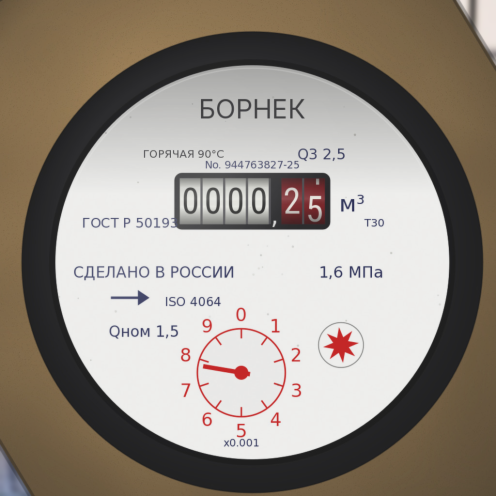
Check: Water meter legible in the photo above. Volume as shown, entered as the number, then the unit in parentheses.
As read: 0.247 (m³)
